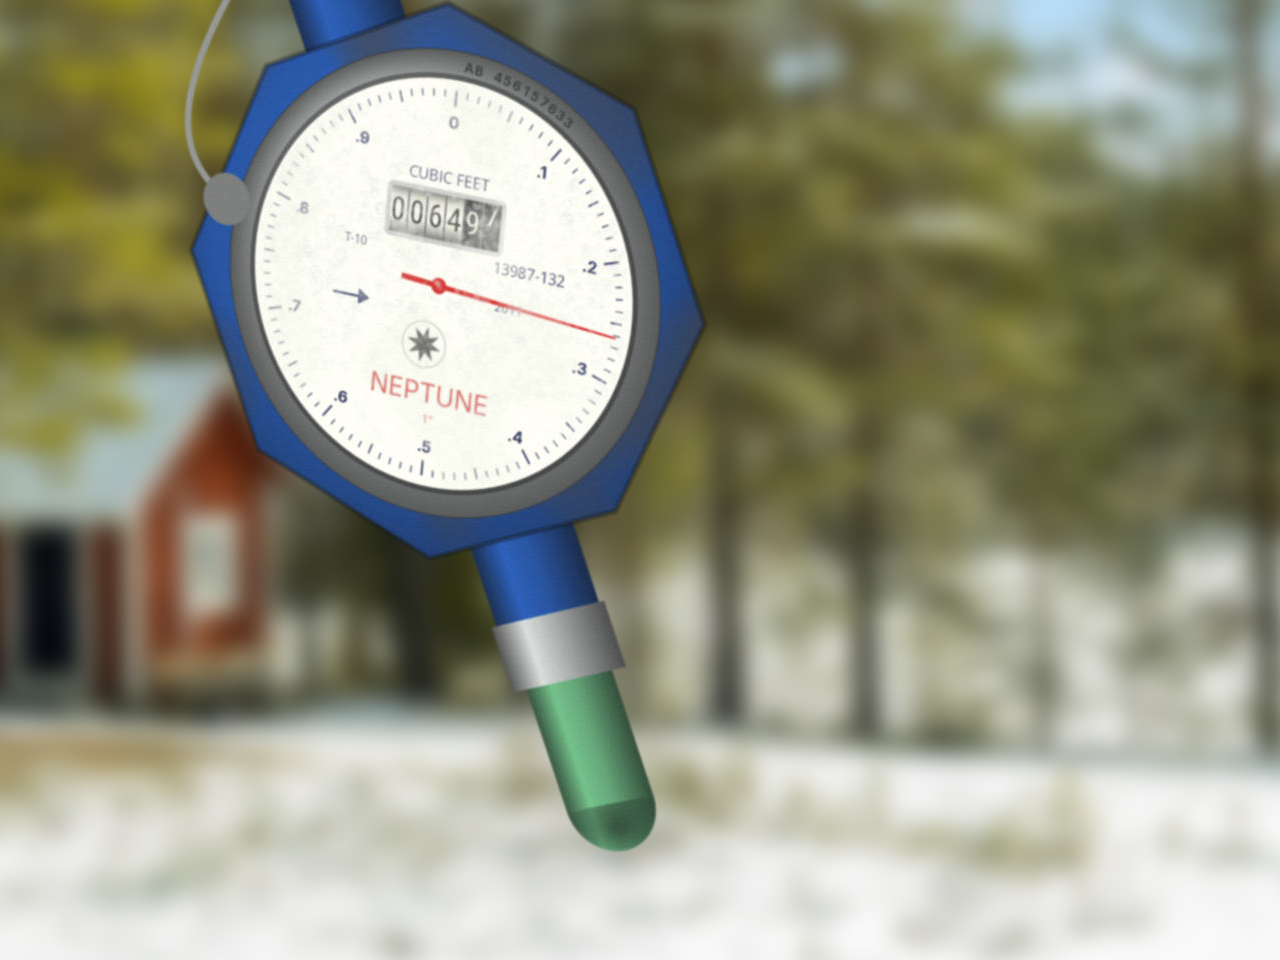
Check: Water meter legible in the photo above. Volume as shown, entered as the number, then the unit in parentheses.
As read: 6497.26 (ft³)
